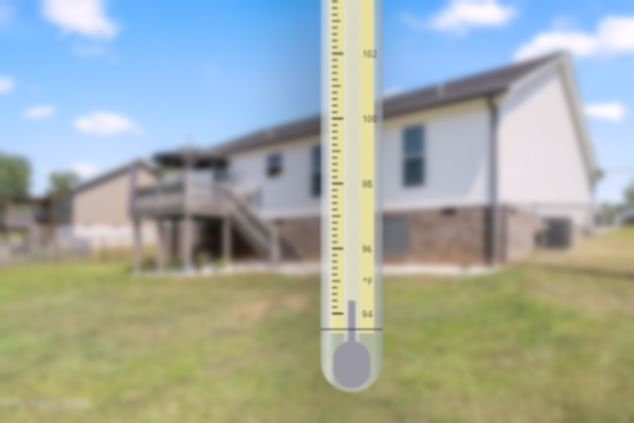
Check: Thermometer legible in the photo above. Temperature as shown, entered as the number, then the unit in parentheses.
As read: 94.4 (°F)
